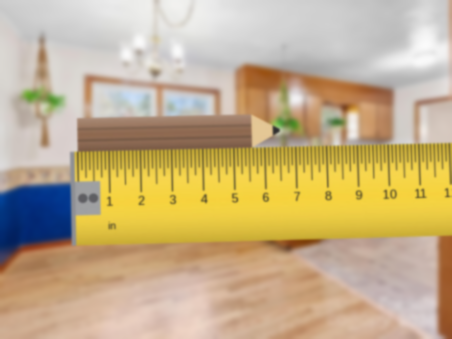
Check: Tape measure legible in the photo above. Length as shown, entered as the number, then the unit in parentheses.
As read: 6.5 (in)
